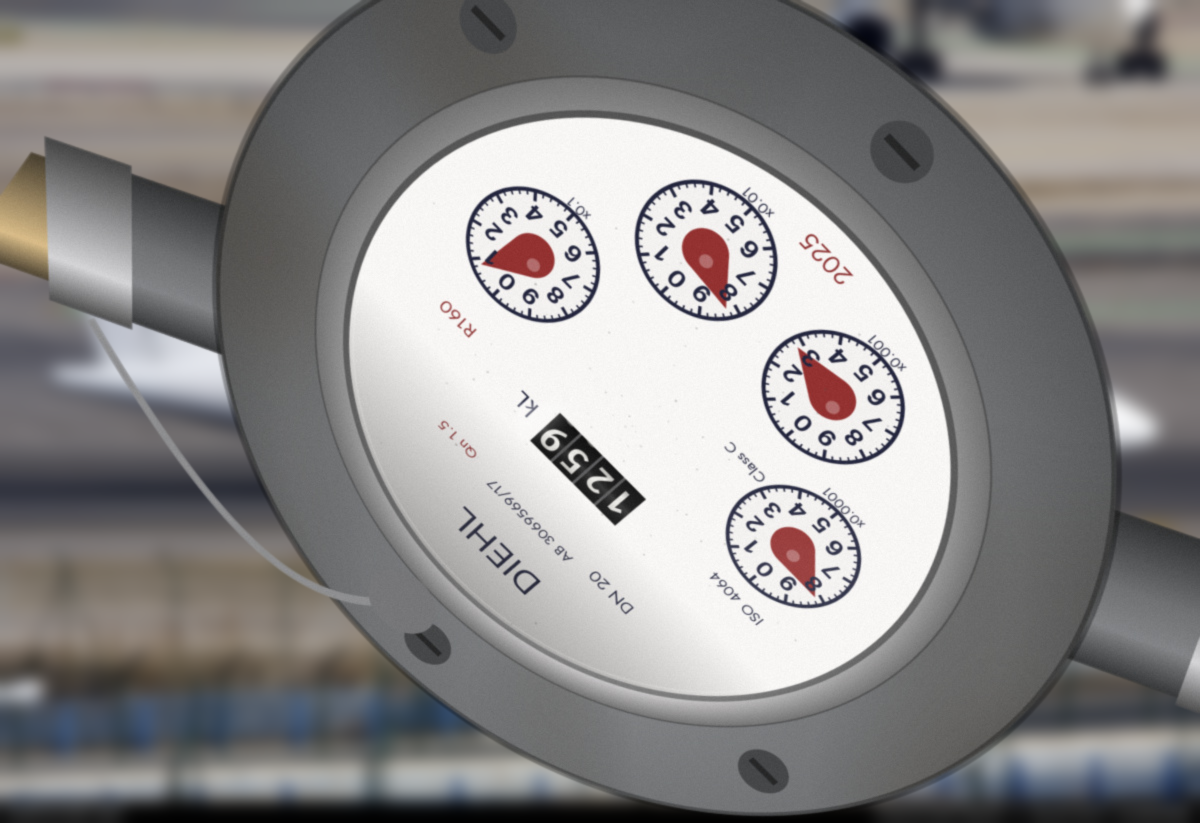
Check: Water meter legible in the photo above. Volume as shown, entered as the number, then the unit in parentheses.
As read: 1259.0828 (kL)
